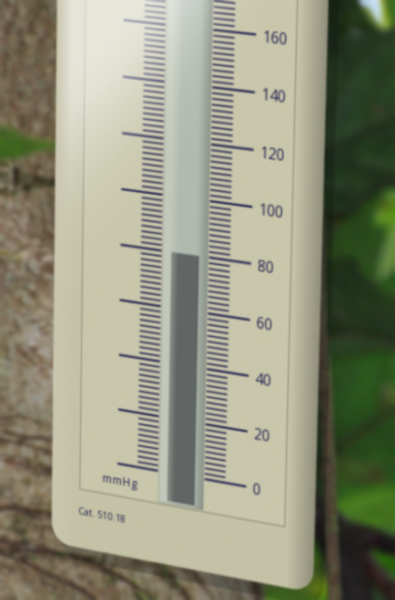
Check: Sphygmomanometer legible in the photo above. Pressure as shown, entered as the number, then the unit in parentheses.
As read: 80 (mmHg)
